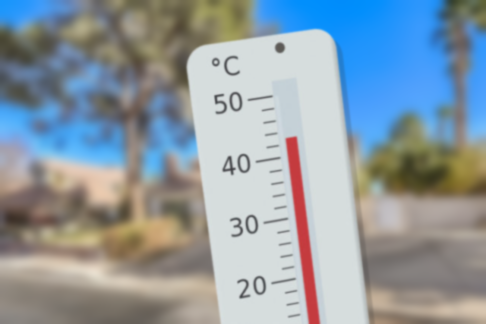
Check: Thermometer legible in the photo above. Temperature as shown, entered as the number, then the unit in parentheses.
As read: 43 (°C)
